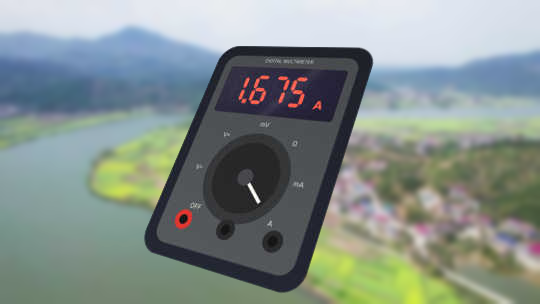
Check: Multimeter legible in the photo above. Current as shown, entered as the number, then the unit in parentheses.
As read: 1.675 (A)
